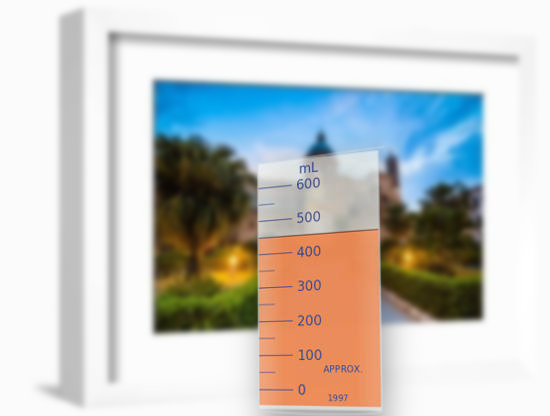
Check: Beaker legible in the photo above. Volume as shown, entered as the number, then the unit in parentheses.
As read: 450 (mL)
